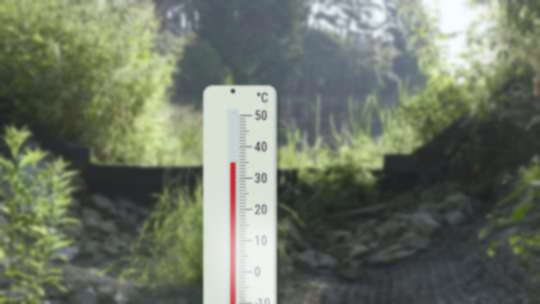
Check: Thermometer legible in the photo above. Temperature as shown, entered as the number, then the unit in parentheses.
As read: 35 (°C)
